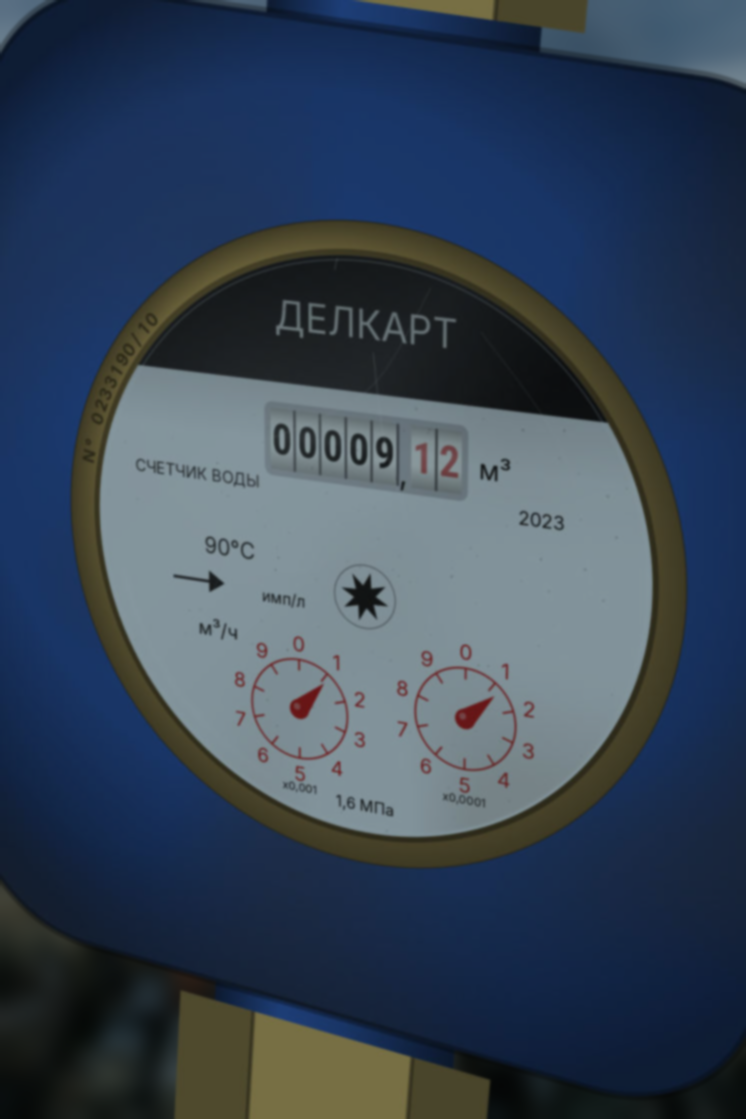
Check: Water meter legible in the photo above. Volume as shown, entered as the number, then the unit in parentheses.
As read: 9.1211 (m³)
